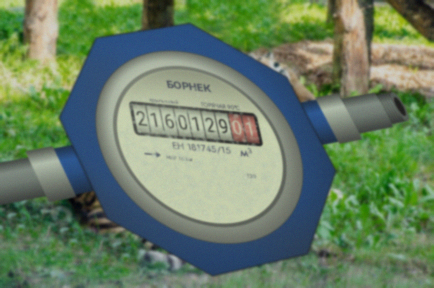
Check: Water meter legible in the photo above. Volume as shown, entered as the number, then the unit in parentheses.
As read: 2160129.01 (m³)
